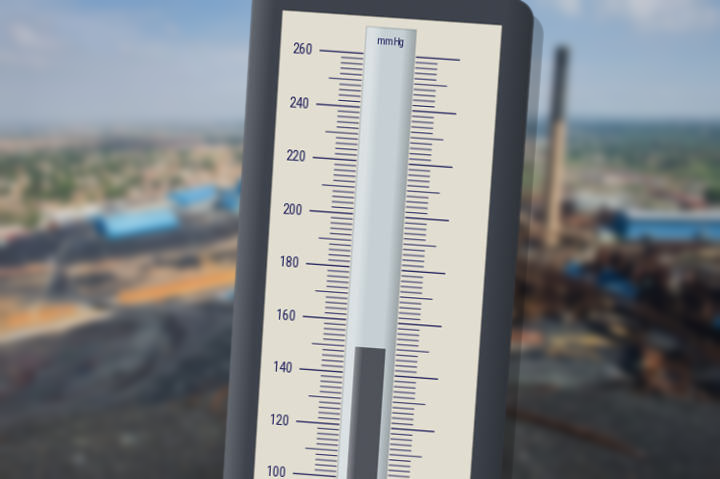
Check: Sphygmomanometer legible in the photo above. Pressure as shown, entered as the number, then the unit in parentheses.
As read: 150 (mmHg)
